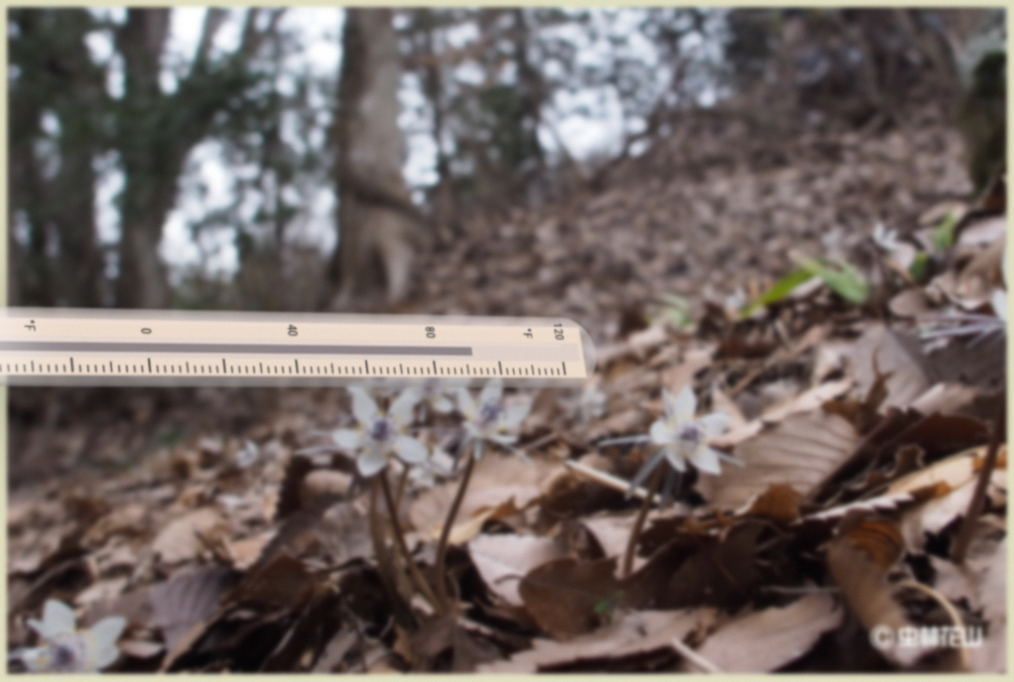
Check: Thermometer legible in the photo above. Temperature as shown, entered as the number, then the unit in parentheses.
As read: 92 (°F)
